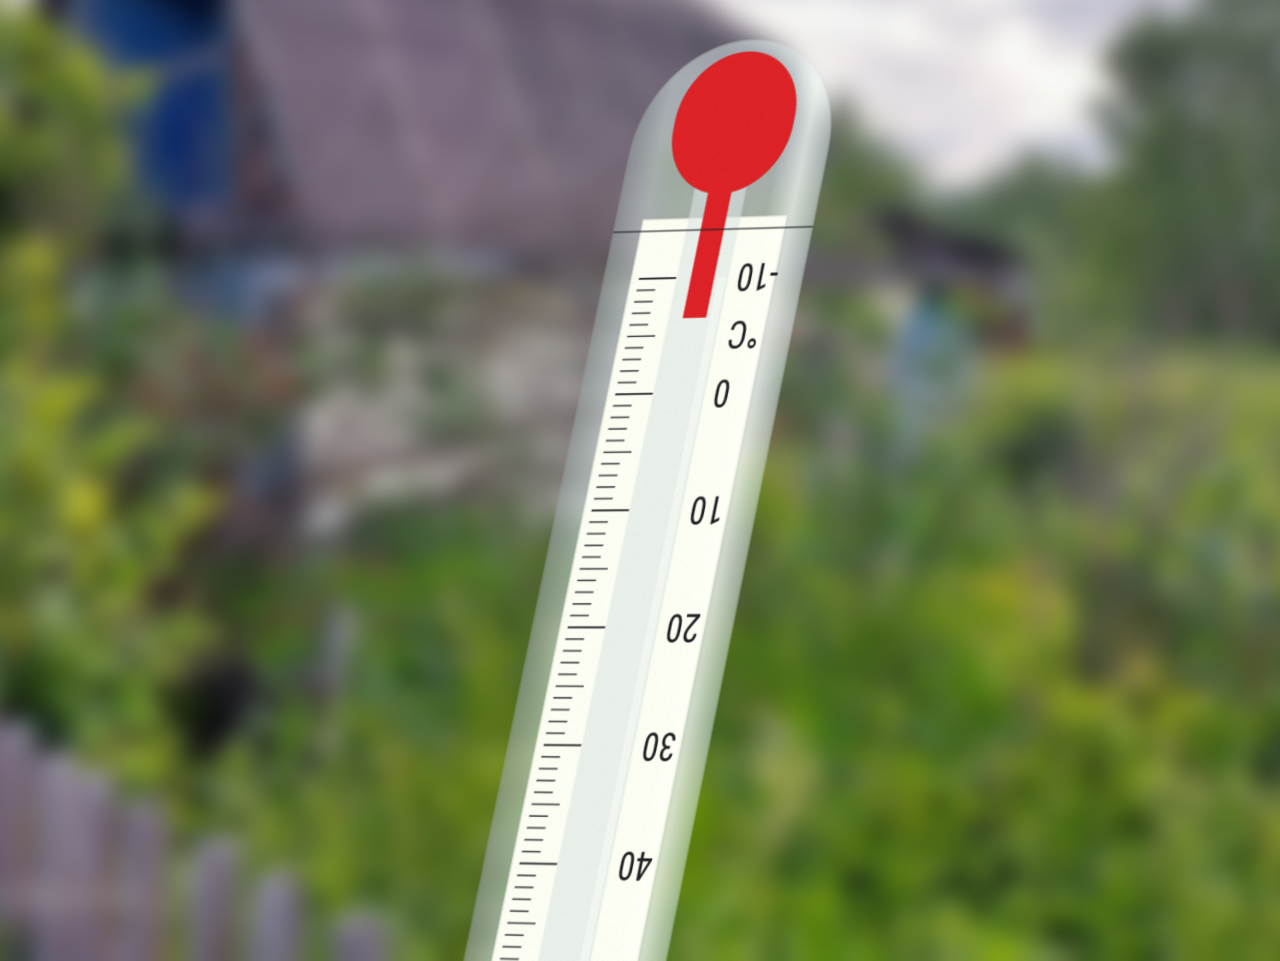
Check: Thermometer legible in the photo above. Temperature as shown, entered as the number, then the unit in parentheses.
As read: -6.5 (°C)
